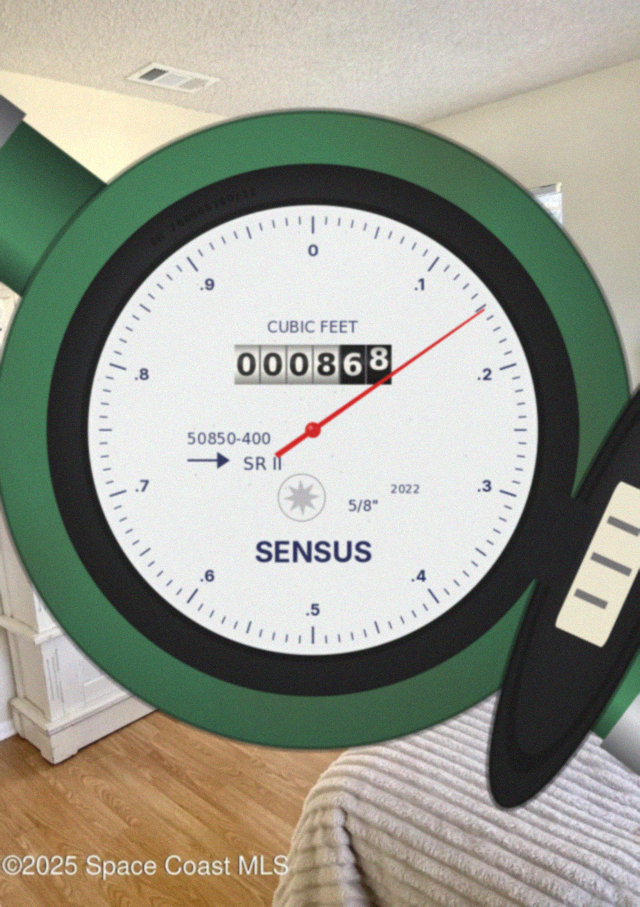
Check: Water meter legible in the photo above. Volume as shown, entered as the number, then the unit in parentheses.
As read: 868.15 (ft³)
